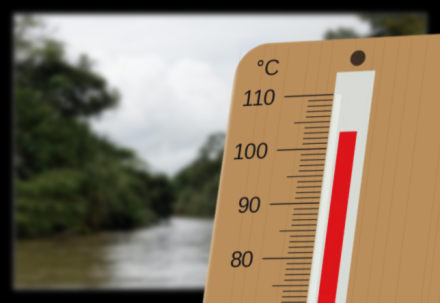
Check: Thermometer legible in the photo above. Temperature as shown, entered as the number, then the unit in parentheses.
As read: 103 (°C)
